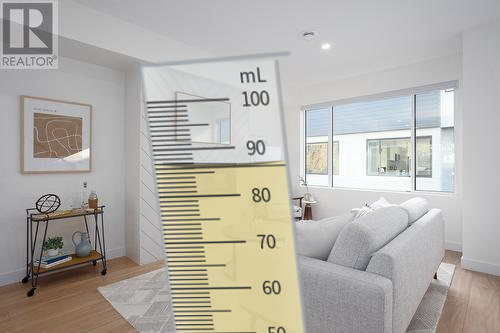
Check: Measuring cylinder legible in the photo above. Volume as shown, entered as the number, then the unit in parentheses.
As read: 86 (mL)
